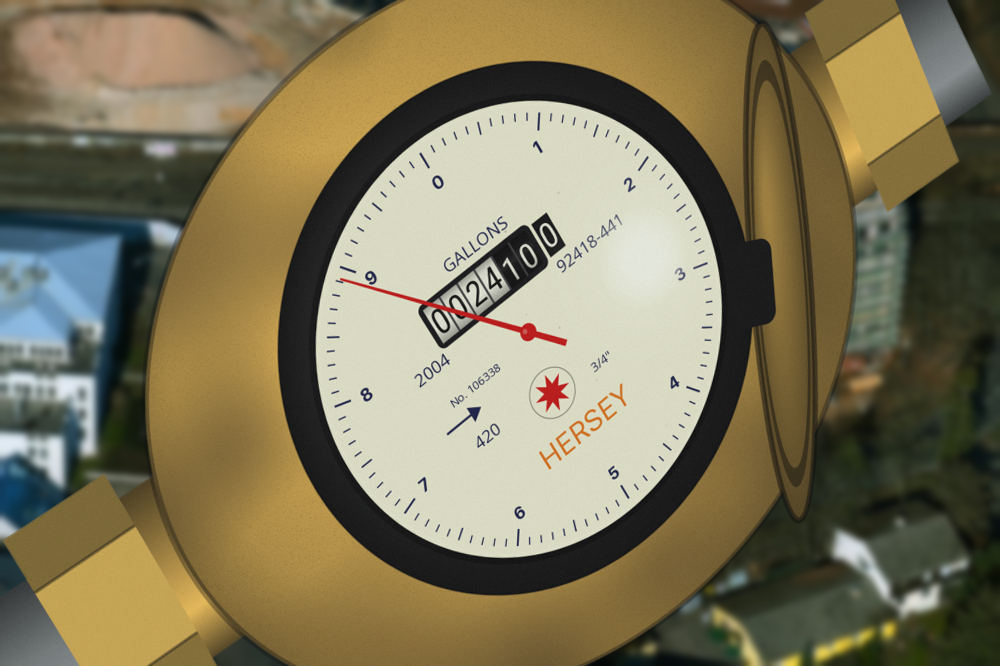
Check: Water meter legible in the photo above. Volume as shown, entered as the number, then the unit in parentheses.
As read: 24098.9 (gal)
